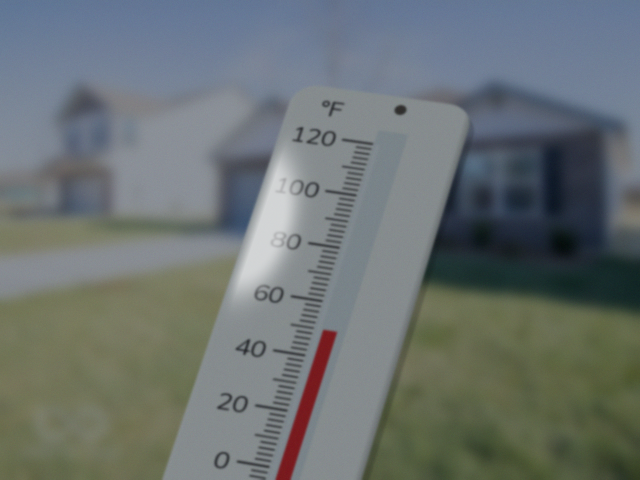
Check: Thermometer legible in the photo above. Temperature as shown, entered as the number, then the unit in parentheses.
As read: 50 (°F)
